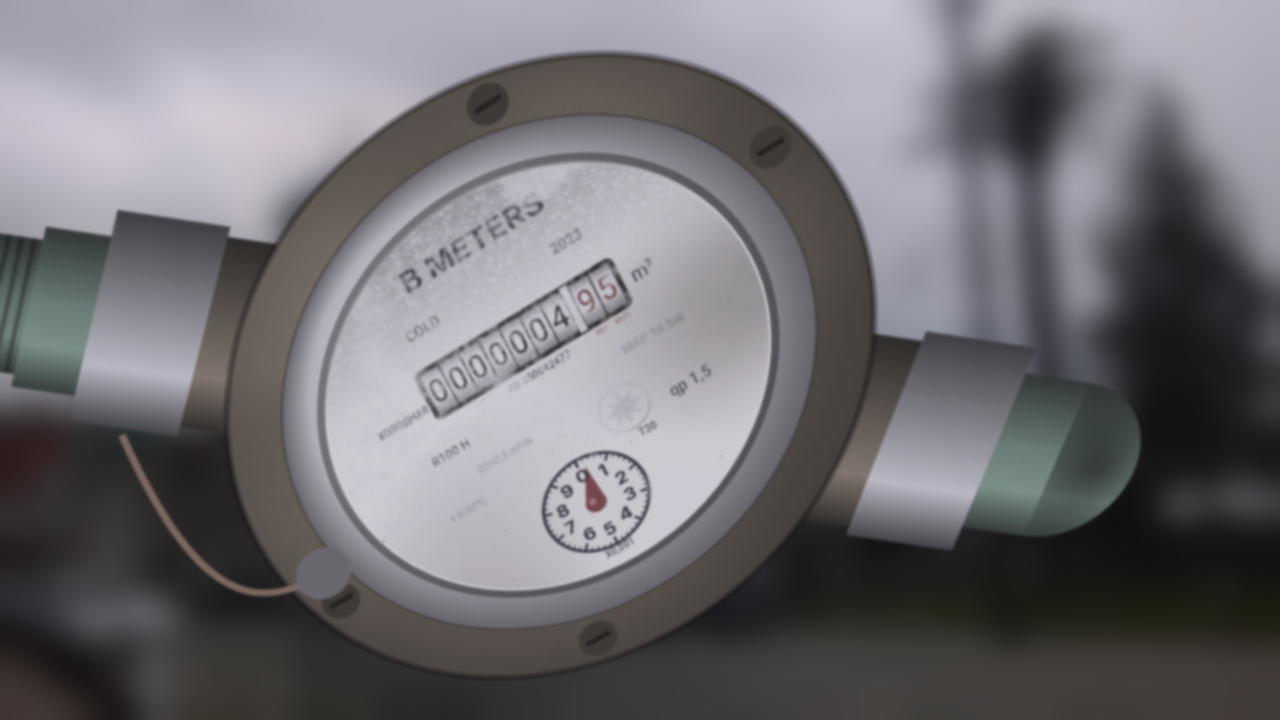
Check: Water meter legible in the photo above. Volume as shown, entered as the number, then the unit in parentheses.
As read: 4.950 (m³)
